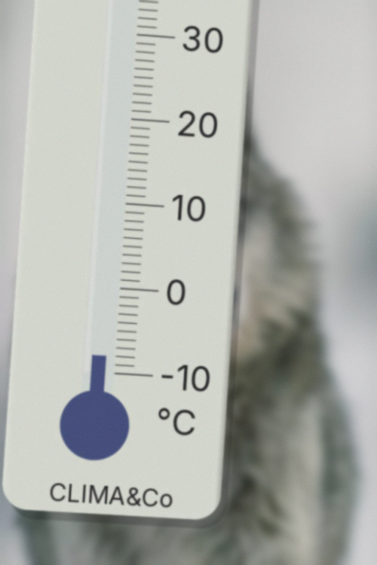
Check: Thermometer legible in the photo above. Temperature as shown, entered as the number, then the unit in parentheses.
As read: -8 (°C)
